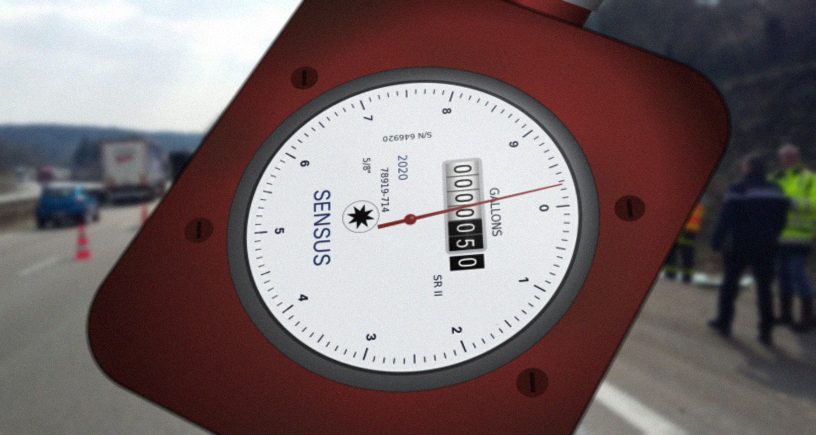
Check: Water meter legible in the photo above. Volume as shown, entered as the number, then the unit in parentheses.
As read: 49.7 (gal)
